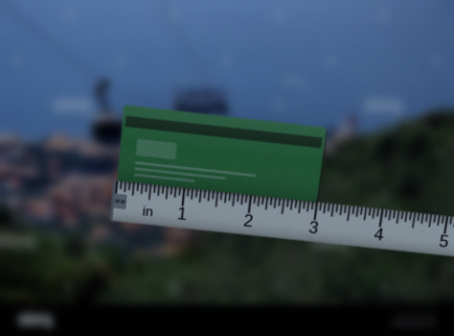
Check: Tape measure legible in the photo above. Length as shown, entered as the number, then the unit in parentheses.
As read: 3 (in)
